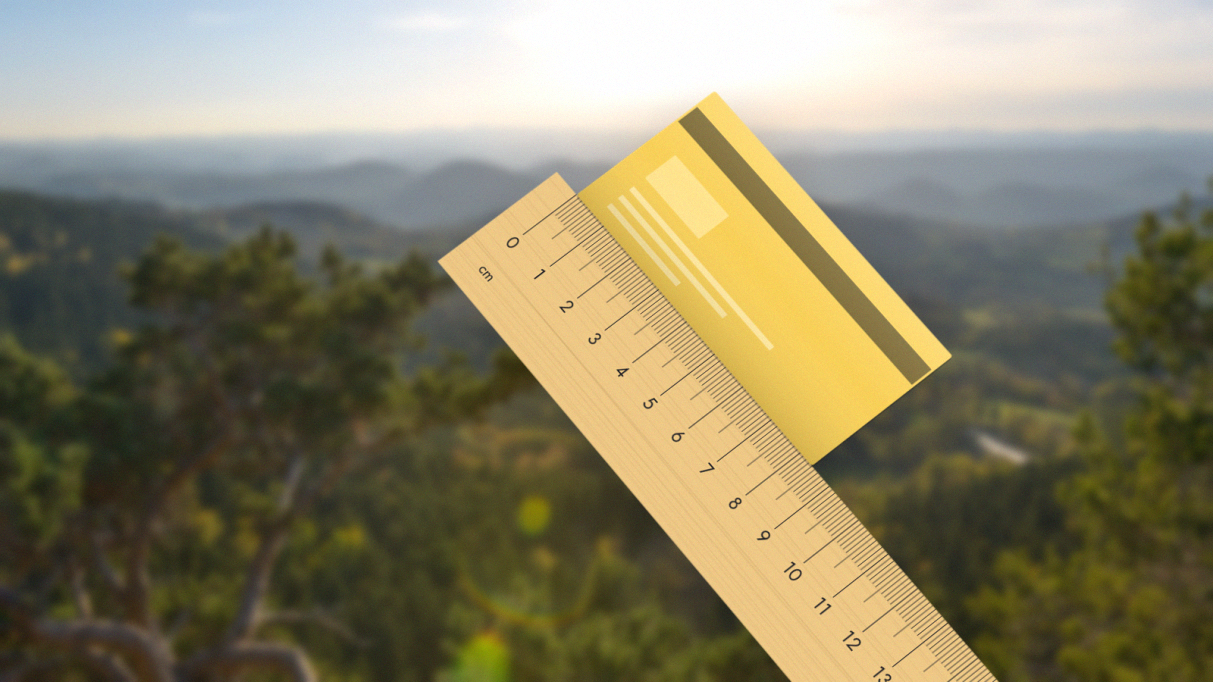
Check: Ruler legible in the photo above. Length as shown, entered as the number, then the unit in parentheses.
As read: 8.4 (cm)
